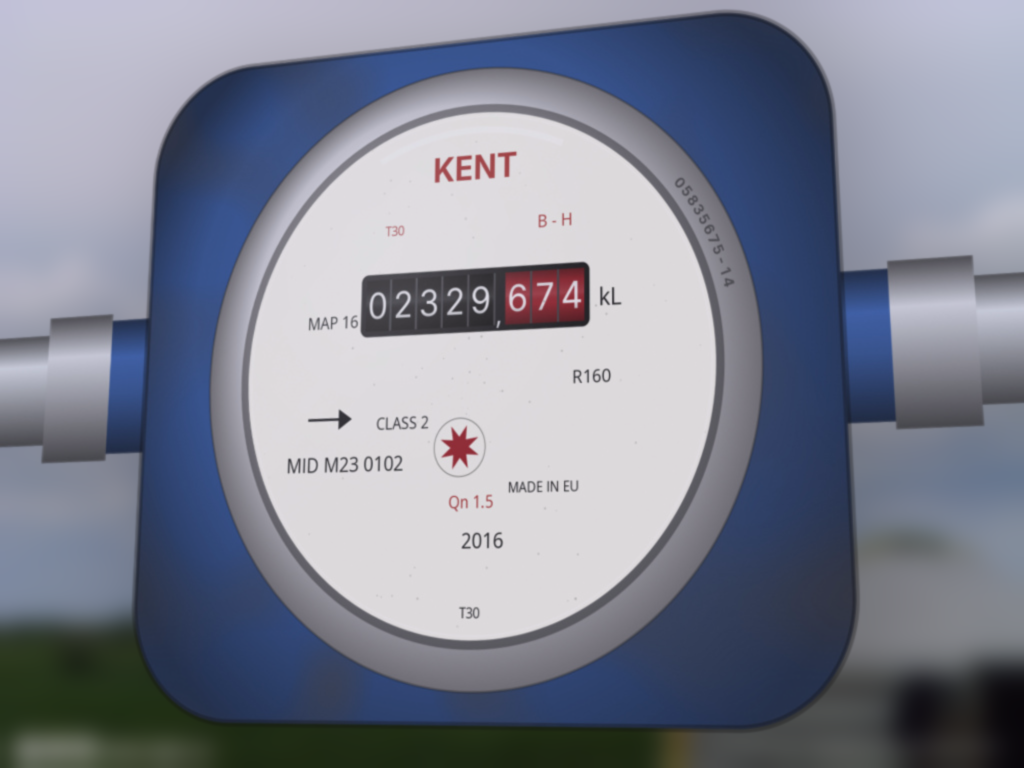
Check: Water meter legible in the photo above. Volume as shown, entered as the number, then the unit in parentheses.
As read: 2329.674 (kL)
